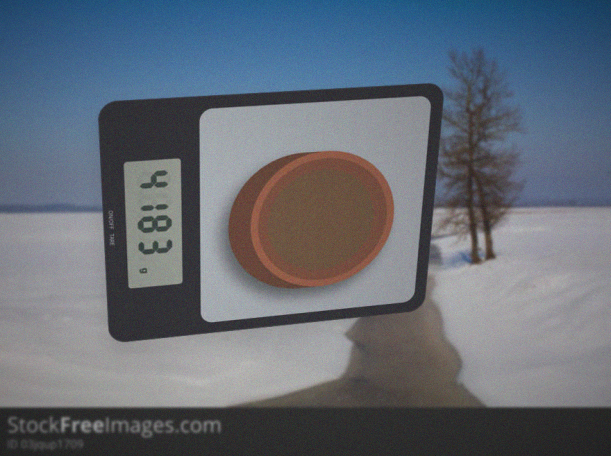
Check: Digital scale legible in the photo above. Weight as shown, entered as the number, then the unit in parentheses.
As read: 4183 (g)
